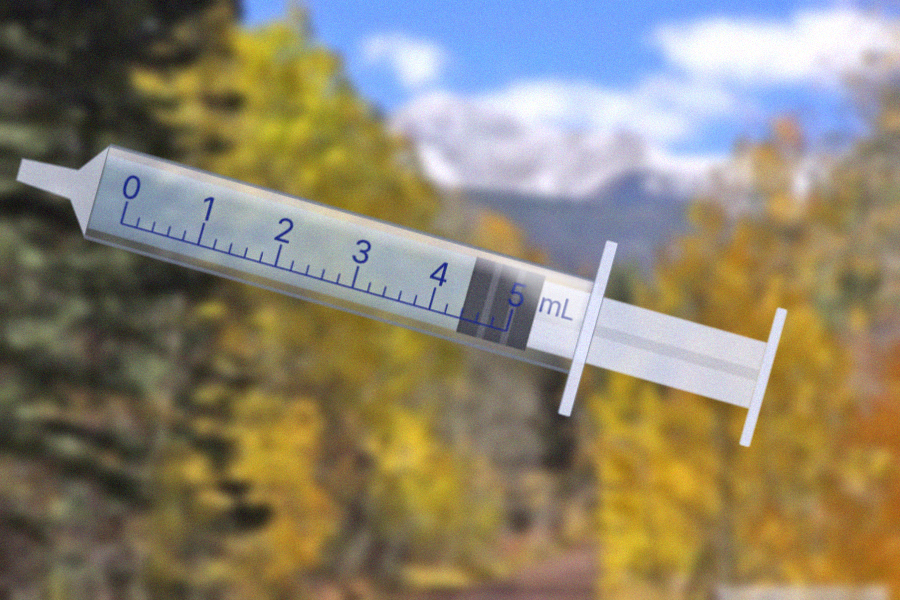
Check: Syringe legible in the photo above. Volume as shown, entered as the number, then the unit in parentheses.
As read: 4.4 (mL)
